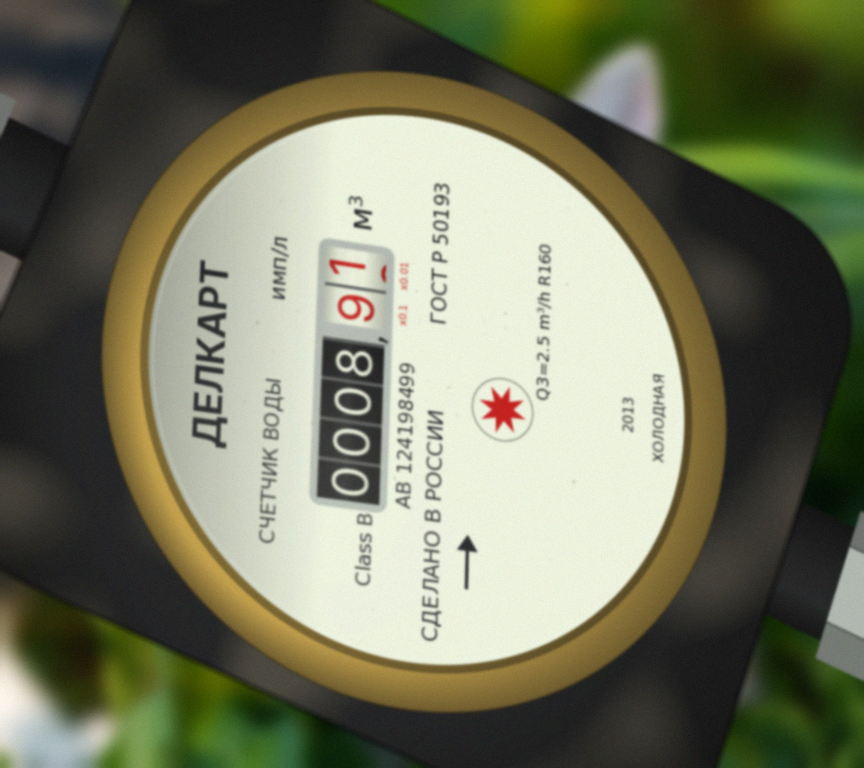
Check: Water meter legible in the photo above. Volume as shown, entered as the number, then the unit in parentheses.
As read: 8.91 (m³)
